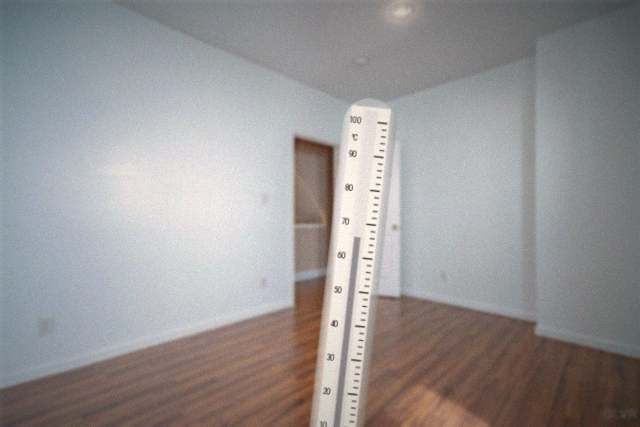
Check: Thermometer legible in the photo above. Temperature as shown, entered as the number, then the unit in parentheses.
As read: 66 (°C)
